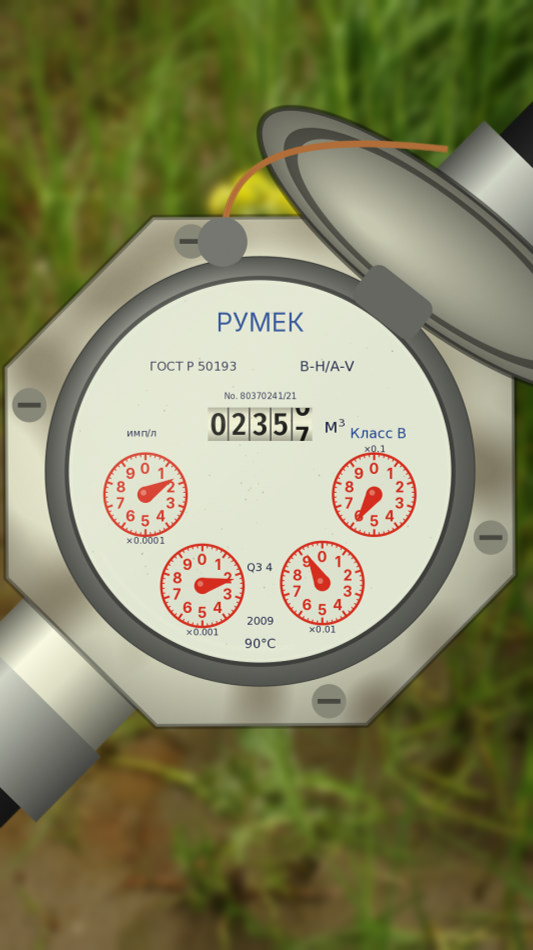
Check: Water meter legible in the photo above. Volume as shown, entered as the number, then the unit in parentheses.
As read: 2356.5921 (m³)
